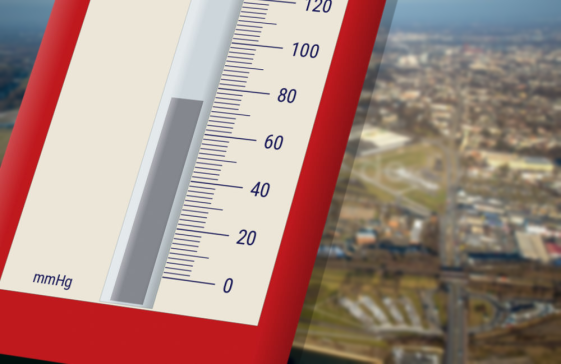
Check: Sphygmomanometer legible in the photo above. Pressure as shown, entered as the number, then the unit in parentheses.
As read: 74 (mmHg)
